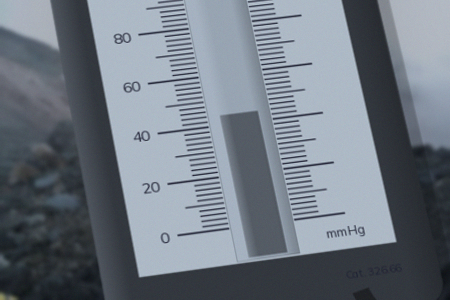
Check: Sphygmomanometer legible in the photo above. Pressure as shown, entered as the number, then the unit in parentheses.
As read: 44 (mmHg)
